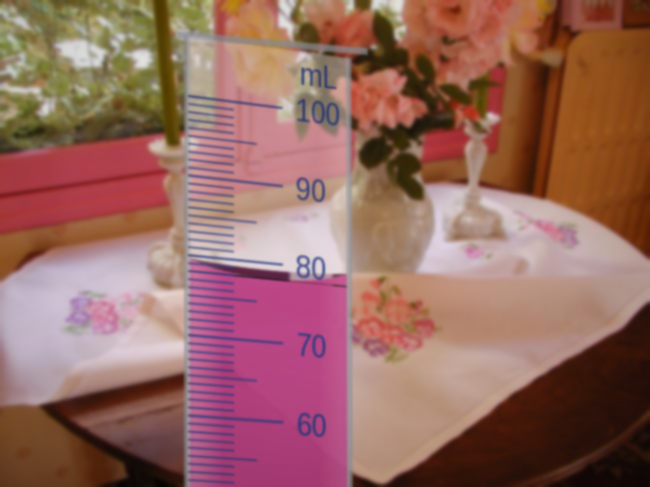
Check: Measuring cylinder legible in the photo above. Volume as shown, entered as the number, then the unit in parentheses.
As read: 78 (mL)
